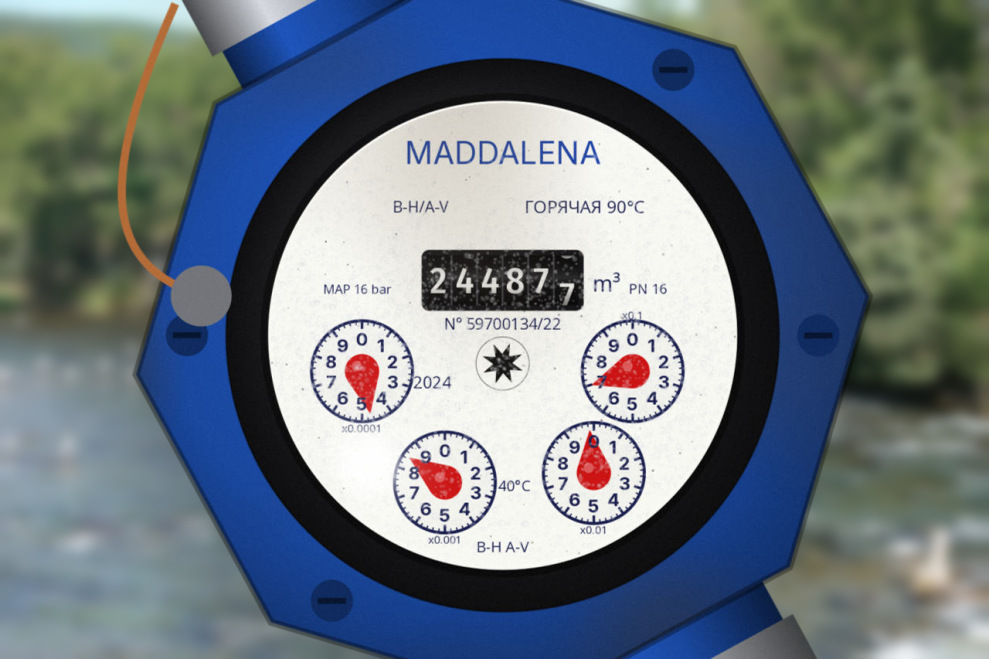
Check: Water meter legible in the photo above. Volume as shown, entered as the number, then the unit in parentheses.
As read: 244876.6984 (m³)
